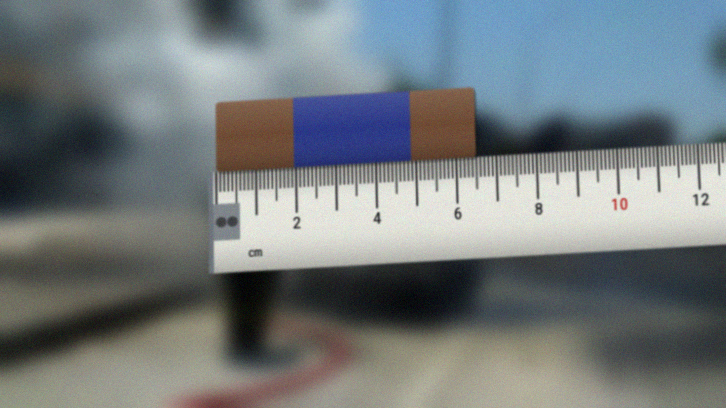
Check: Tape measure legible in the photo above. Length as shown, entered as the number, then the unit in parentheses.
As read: 6.5 (cm)
